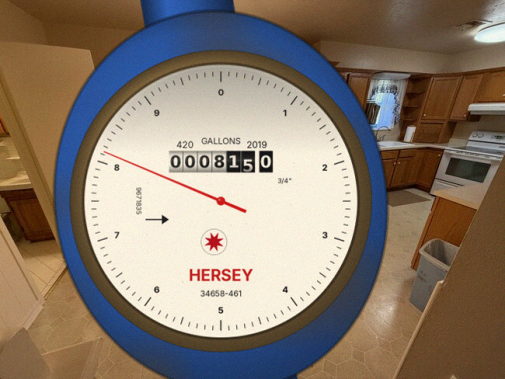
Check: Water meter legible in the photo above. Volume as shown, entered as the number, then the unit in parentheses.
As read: 8148.1 (gal)
